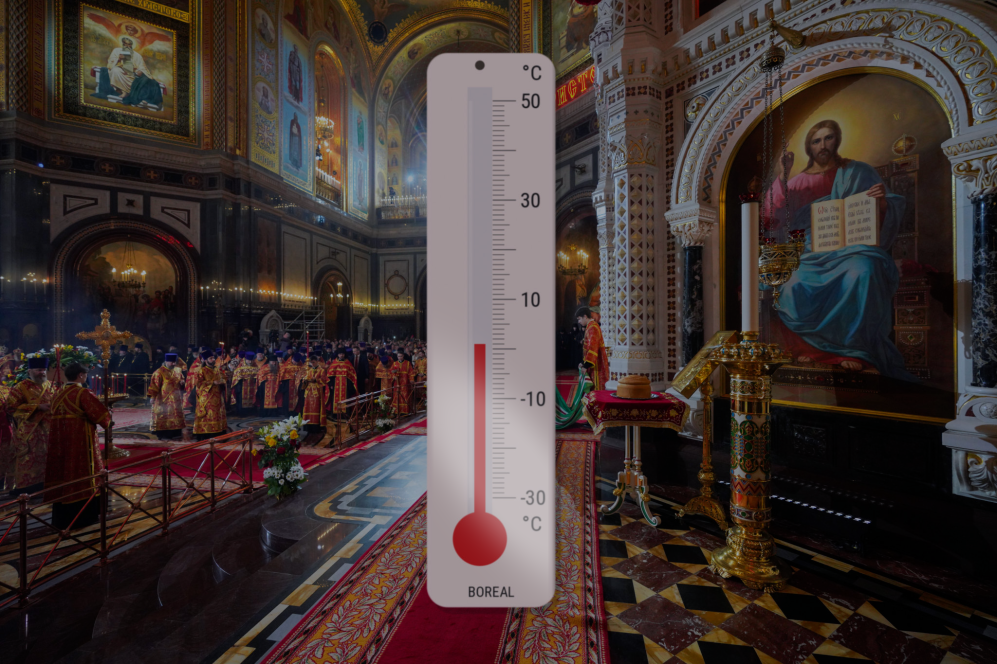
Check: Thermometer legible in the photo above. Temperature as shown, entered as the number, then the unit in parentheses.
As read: 1 (°C)
